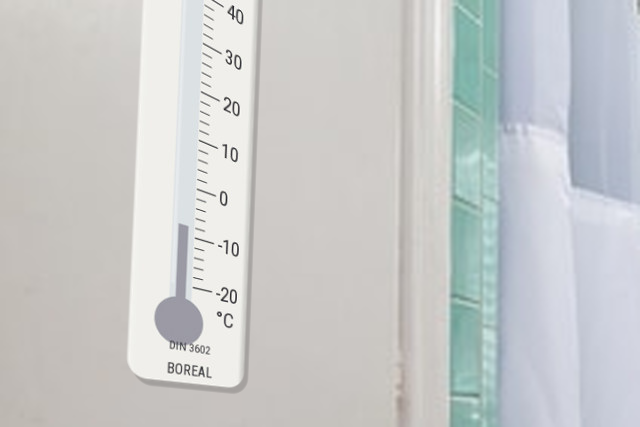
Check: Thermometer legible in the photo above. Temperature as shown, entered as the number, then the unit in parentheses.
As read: -8 (°C)
